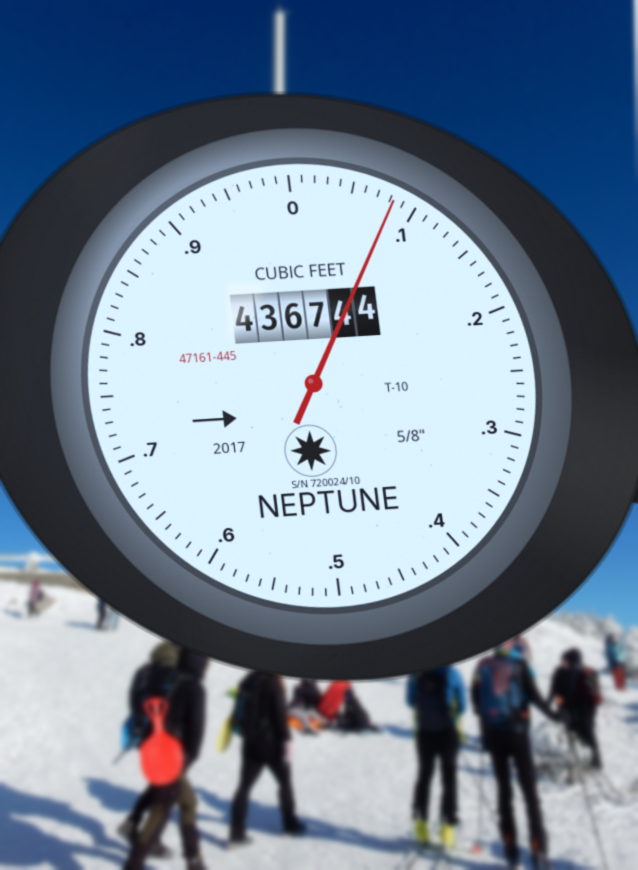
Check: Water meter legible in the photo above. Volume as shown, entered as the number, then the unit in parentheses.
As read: 436744.08 (ft³)
